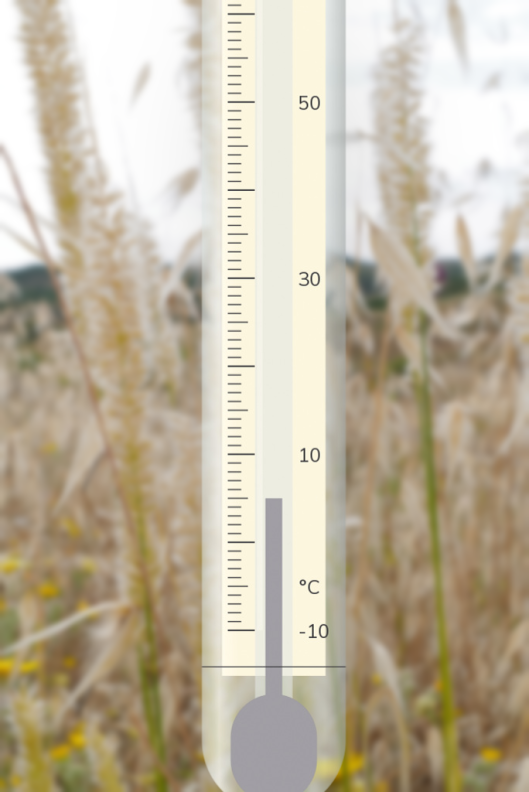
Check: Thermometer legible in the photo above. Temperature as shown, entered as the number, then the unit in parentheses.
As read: 5 (°C)
